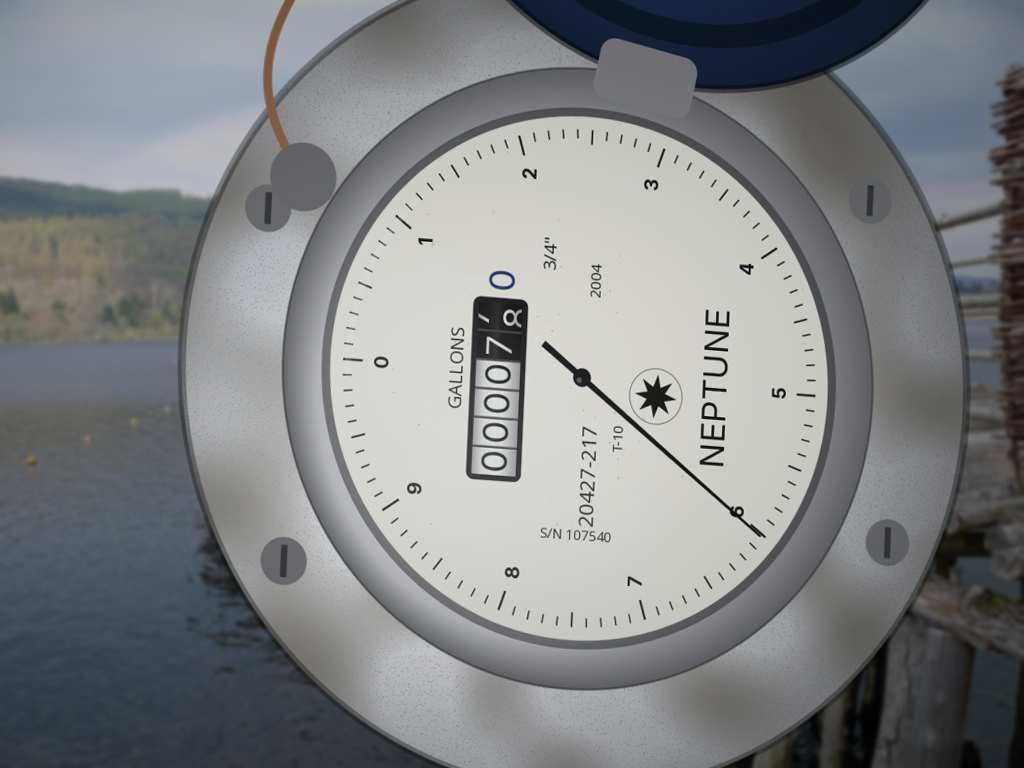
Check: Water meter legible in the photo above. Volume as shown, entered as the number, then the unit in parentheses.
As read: 776.0 (gal)
